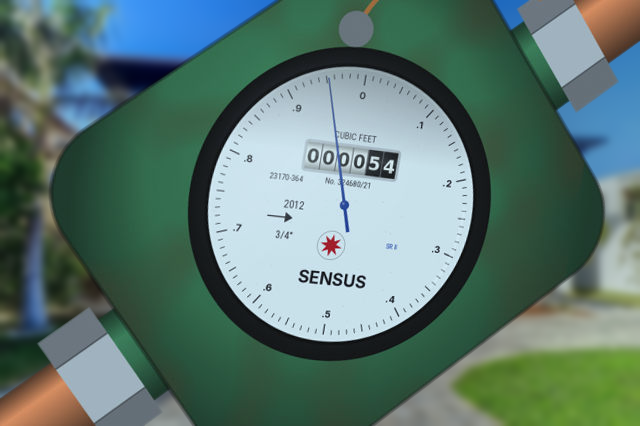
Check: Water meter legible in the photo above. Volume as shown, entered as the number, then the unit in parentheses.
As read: 53.95 (ft³)
